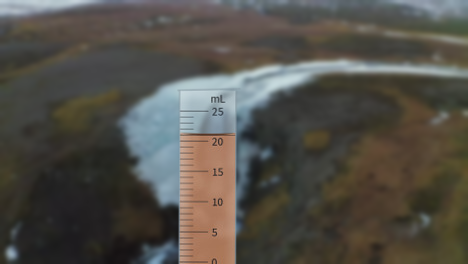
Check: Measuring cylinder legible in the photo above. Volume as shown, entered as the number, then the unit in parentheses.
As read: 21 (mL)
